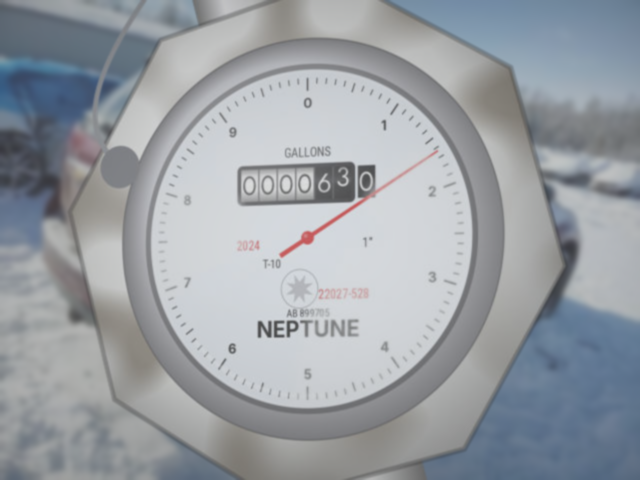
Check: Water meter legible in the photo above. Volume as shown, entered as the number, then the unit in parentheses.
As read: 631.6 (gal)
